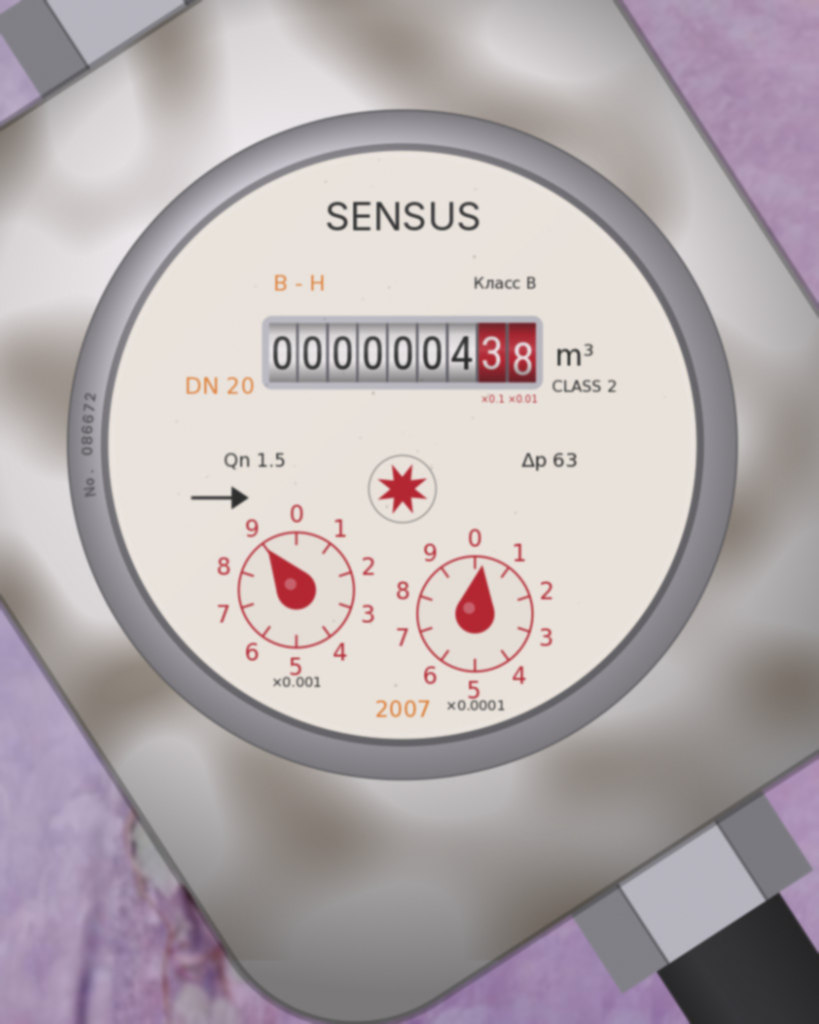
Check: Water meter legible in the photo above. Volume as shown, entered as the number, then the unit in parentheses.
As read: 4.3790 (m³)
